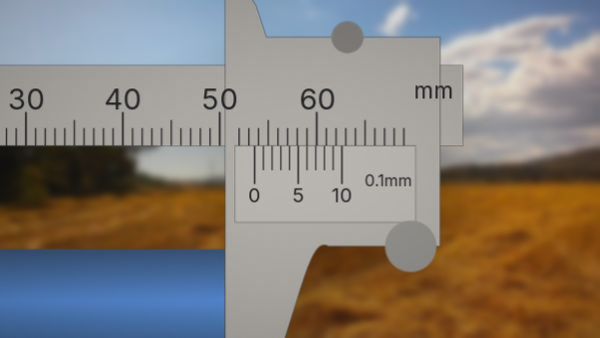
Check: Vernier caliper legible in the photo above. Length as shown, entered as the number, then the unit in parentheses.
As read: 53.6 (mm)
